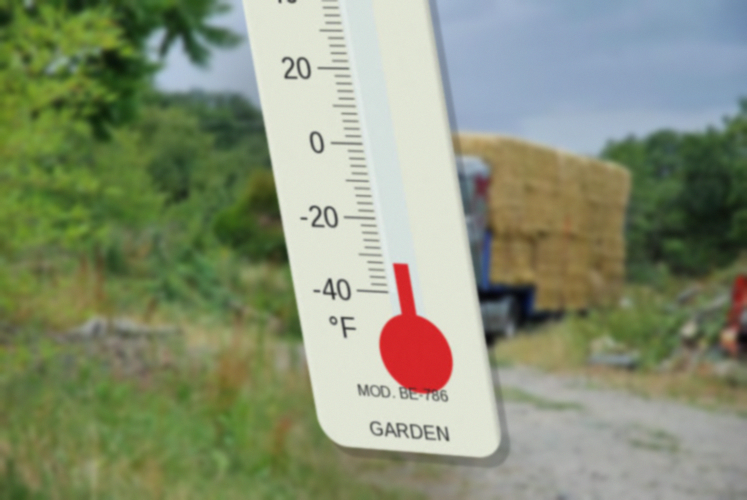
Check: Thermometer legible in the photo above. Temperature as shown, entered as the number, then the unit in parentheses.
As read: -32 (°F)
